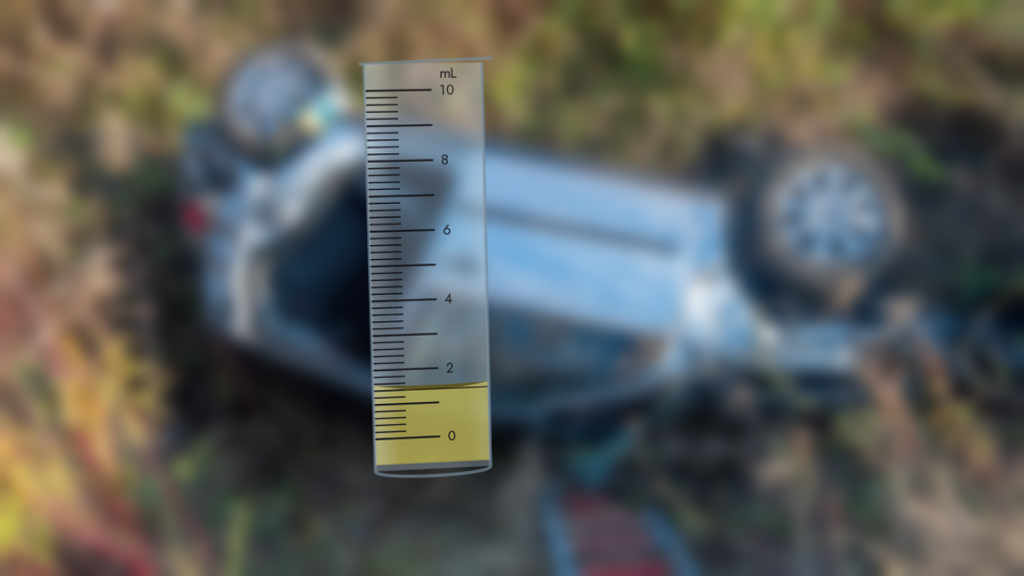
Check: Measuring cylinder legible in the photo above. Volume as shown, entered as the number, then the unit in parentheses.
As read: 1.4 (mL)
